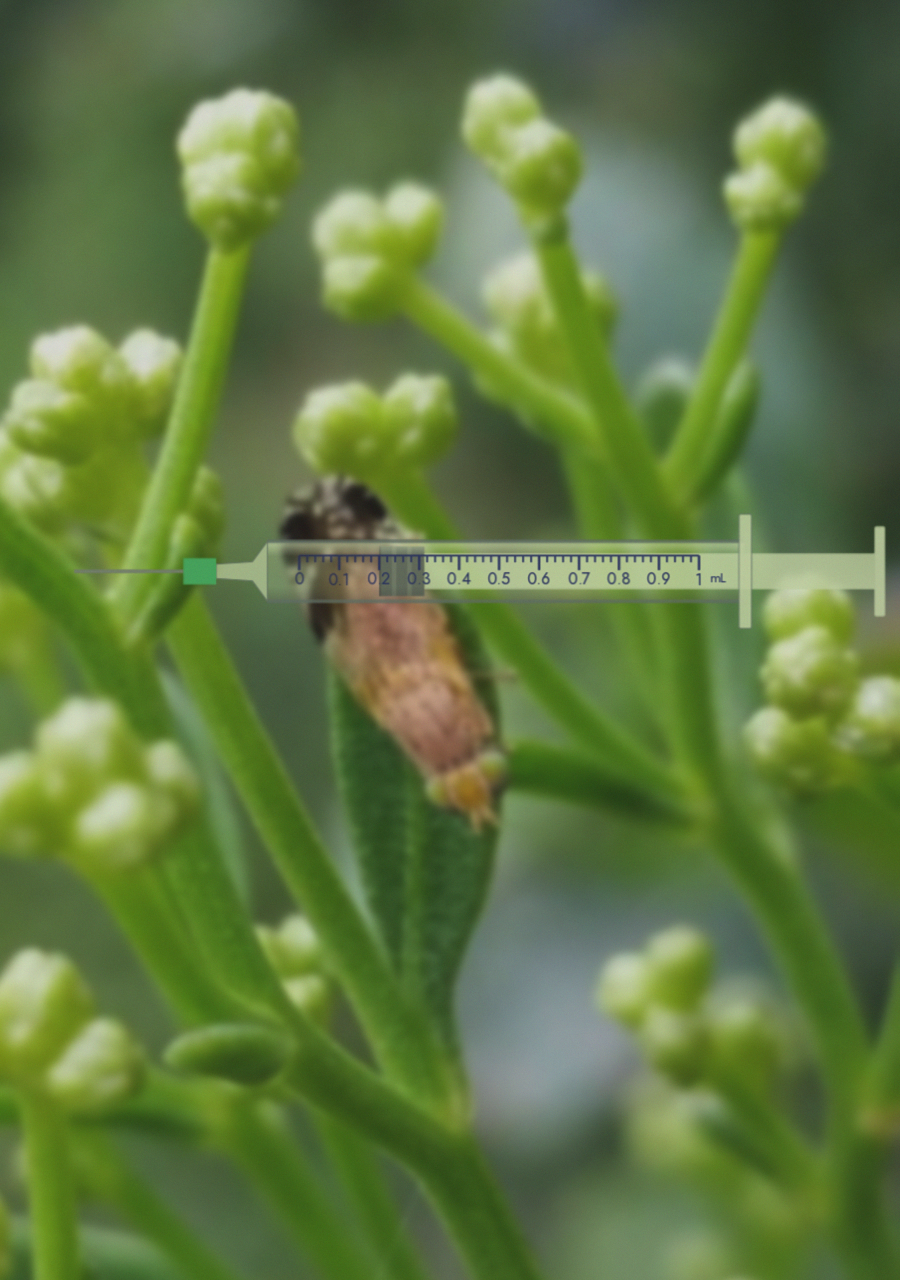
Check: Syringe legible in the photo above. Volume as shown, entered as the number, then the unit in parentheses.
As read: 0.2 (mL)
